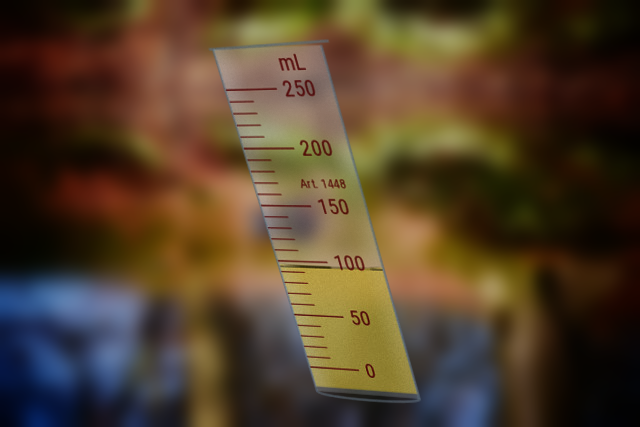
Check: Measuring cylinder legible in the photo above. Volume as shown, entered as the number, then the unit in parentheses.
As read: 95 (mL)
